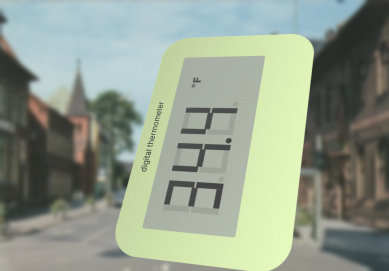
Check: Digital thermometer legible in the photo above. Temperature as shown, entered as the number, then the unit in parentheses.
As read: 34.4 (°F)
